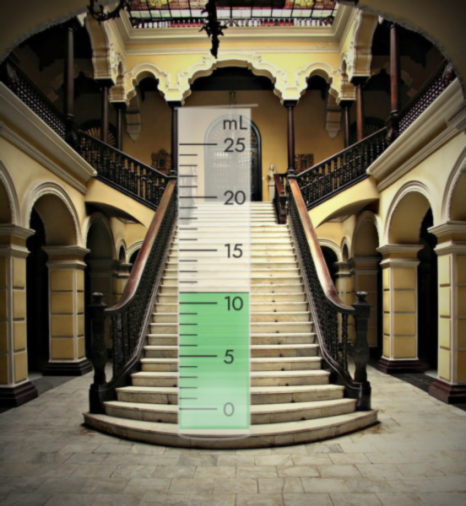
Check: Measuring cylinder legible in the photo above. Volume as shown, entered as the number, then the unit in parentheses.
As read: 11 (mL)
